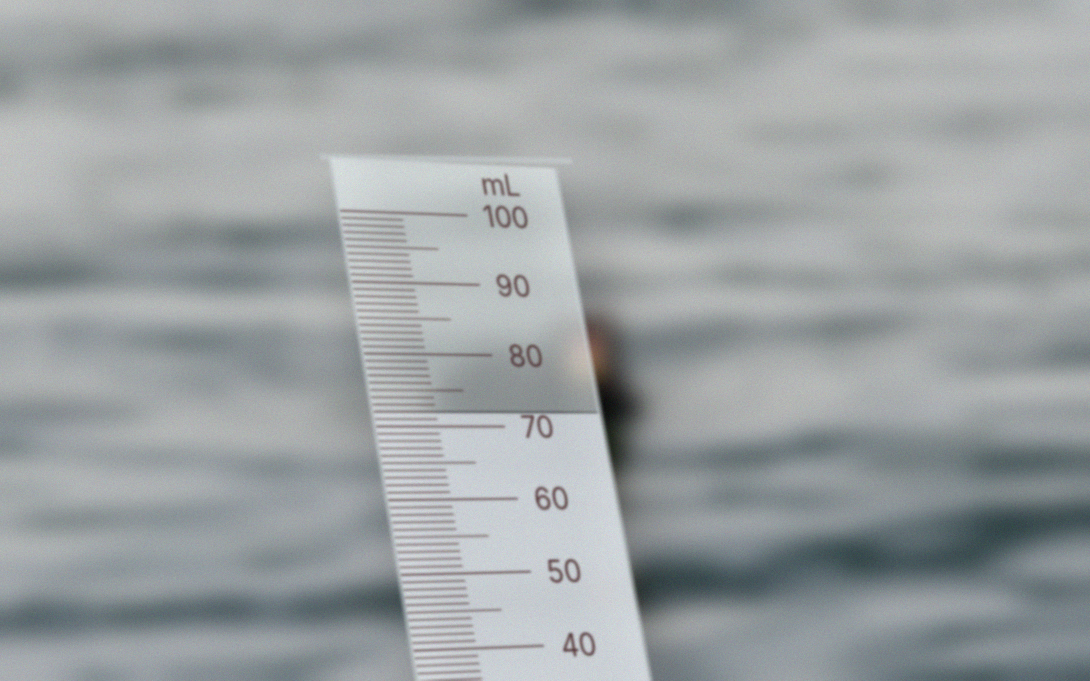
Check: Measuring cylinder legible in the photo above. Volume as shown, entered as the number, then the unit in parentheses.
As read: 72 (mL)
